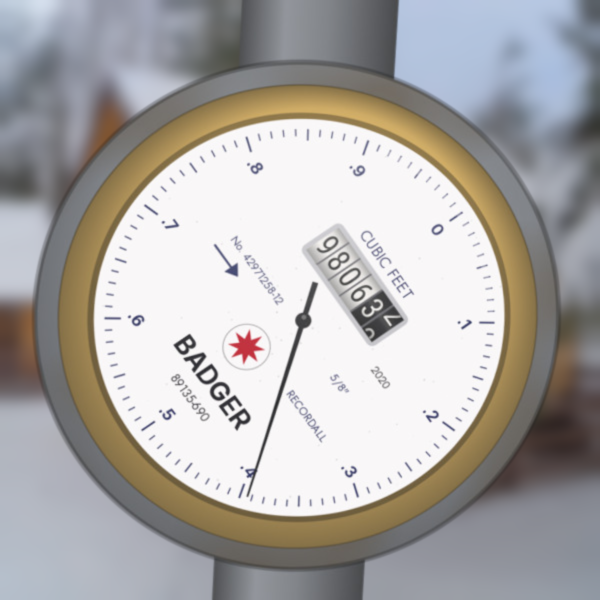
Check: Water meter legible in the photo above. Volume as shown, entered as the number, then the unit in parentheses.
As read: 980632.39 (ft³)
